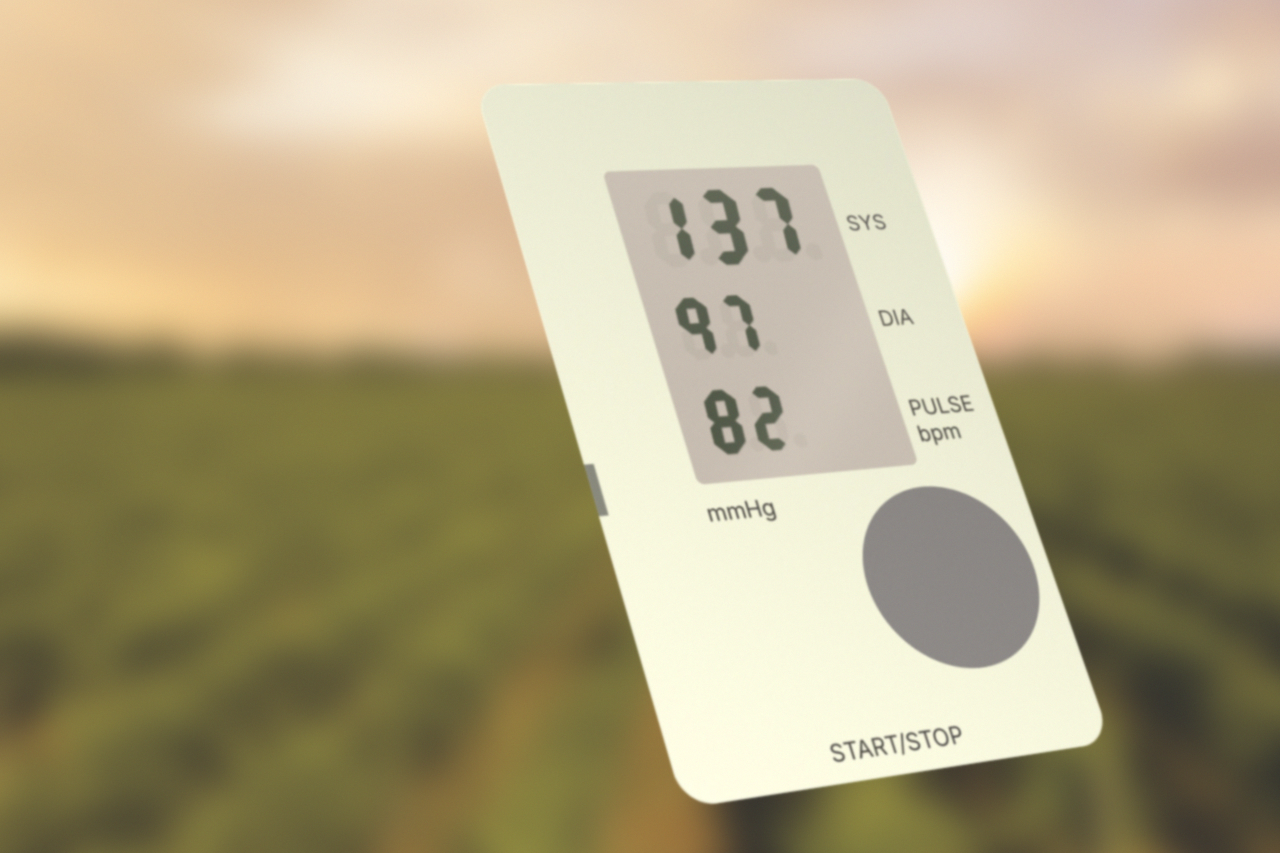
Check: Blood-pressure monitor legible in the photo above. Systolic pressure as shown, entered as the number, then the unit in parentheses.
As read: 137 (mmHg)
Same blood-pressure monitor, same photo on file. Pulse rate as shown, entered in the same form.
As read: 82 (bpm)
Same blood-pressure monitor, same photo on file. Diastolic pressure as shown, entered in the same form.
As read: 97 (mmHg)
